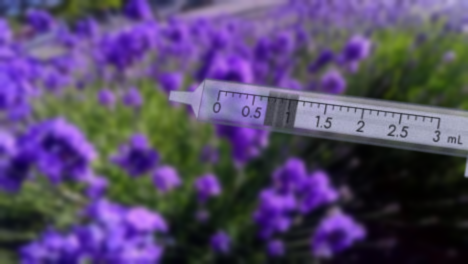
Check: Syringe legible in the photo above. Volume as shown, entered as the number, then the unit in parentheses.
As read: 0.7 (mL)
